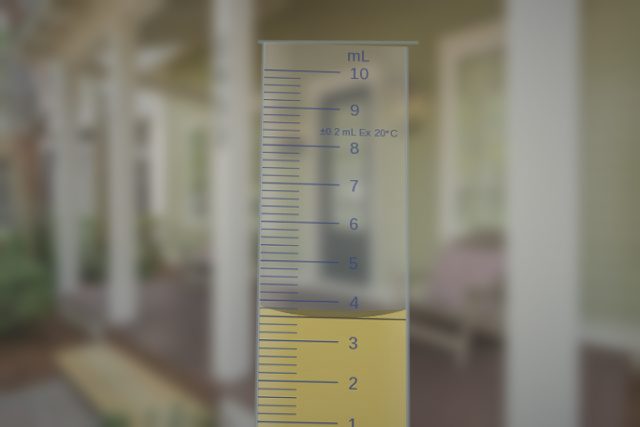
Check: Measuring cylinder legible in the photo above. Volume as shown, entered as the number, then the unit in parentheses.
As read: 3.6 (mL)
